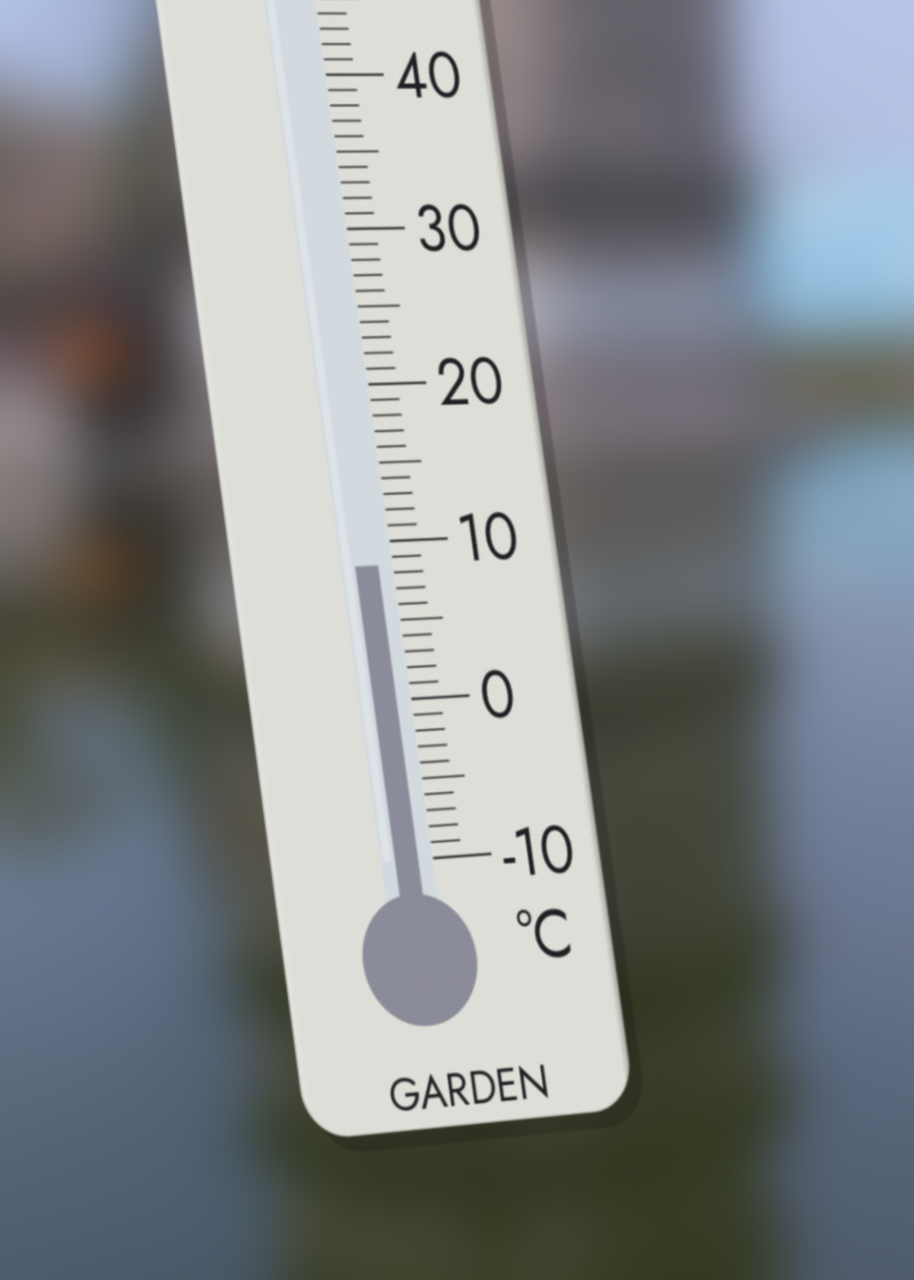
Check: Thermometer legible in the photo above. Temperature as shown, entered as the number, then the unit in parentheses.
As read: 8.5 (°C)
